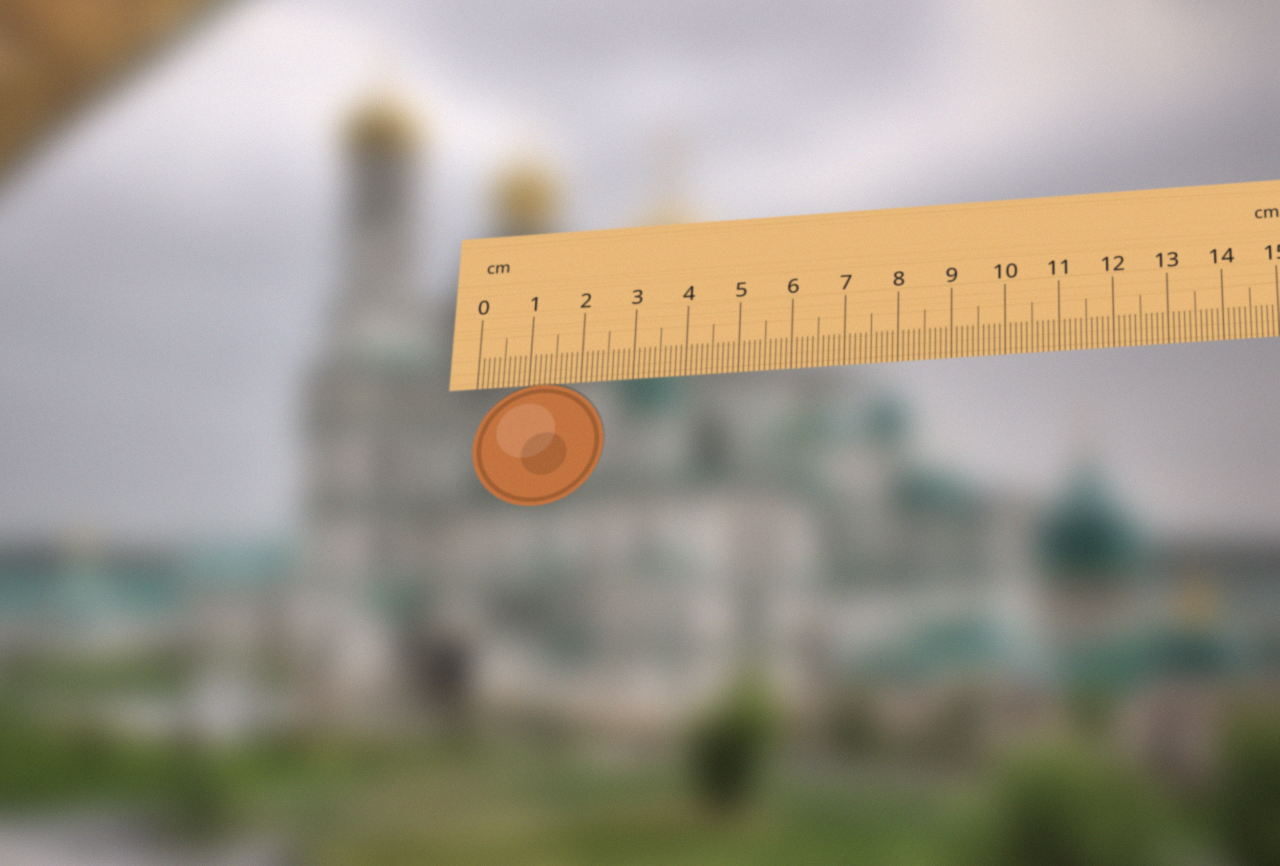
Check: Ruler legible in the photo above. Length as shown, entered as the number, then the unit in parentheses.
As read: 2.5 (cm)
